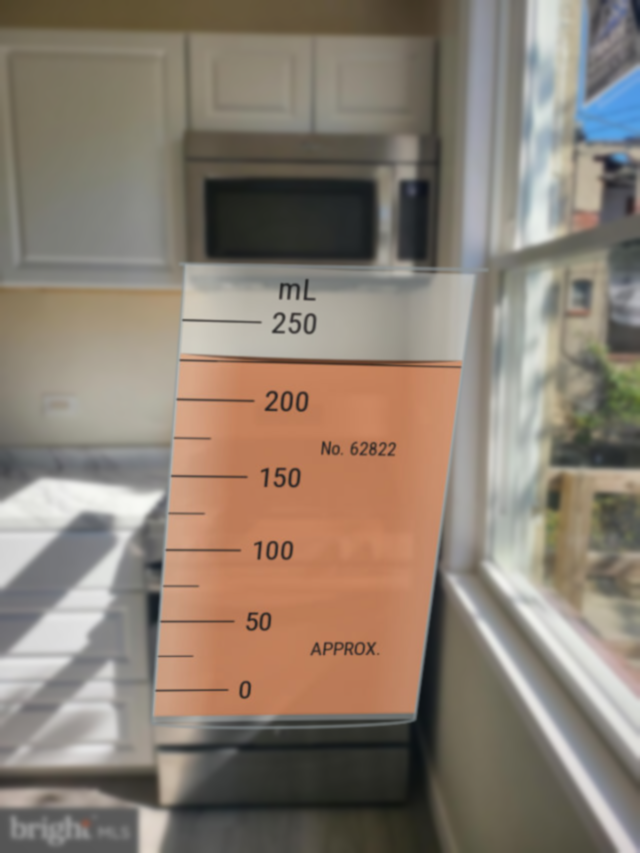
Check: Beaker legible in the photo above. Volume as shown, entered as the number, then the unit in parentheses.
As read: 225 (mL)
